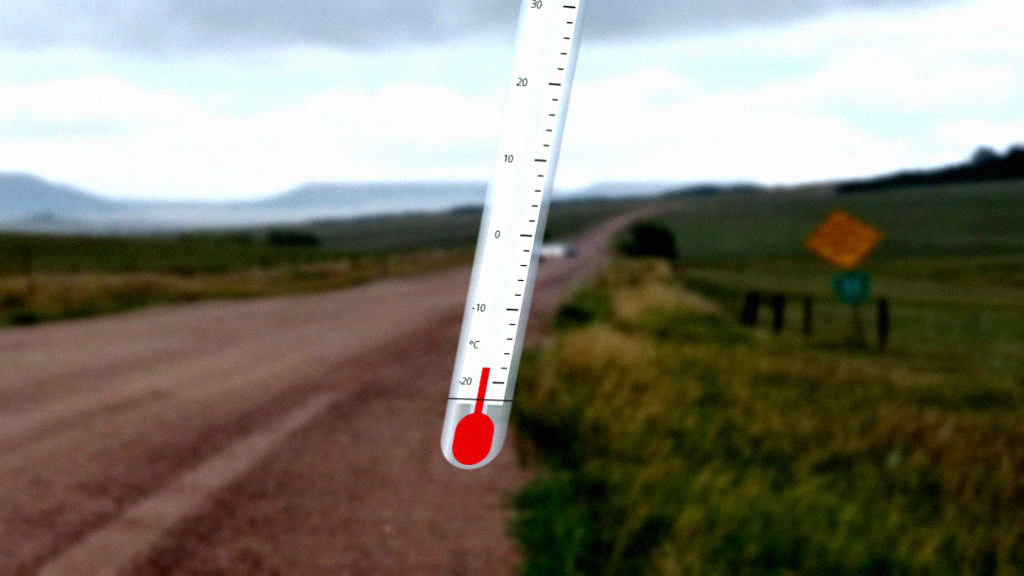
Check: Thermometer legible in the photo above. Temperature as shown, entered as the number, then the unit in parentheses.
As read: -18 (°C)
